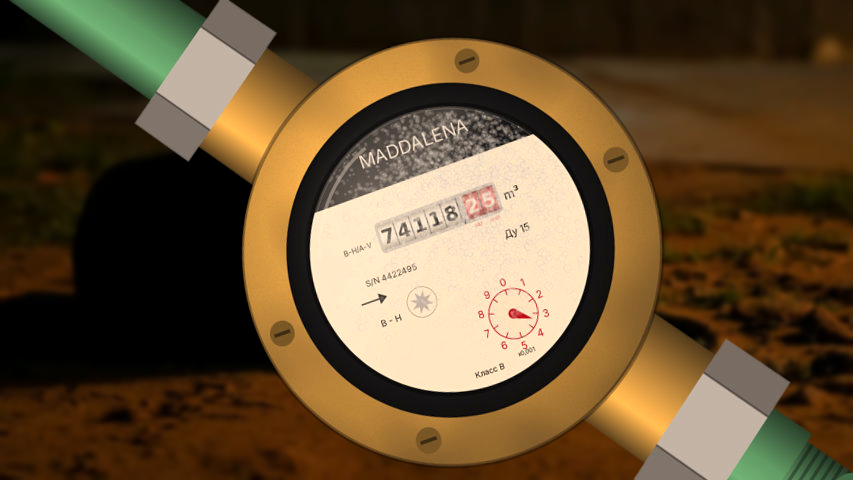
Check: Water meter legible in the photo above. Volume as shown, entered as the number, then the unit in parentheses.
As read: 74118.253 (m³)
